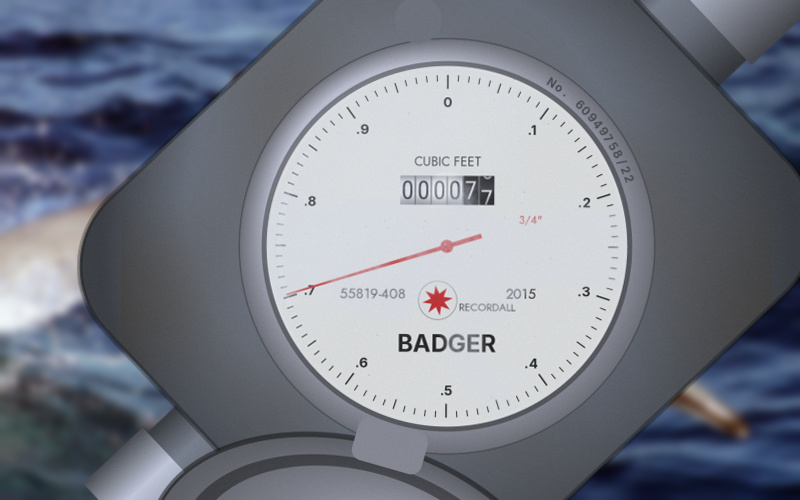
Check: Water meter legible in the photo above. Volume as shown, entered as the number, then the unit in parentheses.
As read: 76.70 (ft³)
